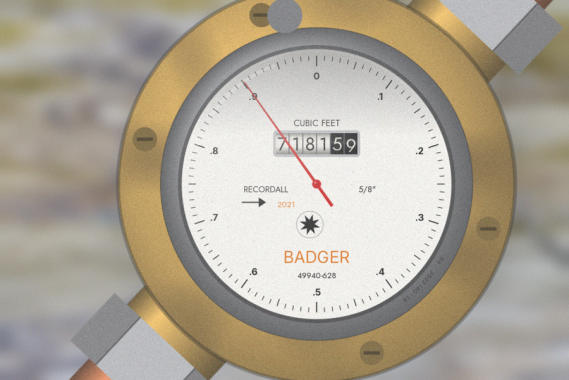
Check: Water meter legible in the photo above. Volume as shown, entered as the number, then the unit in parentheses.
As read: 718158.90 (ft³)
